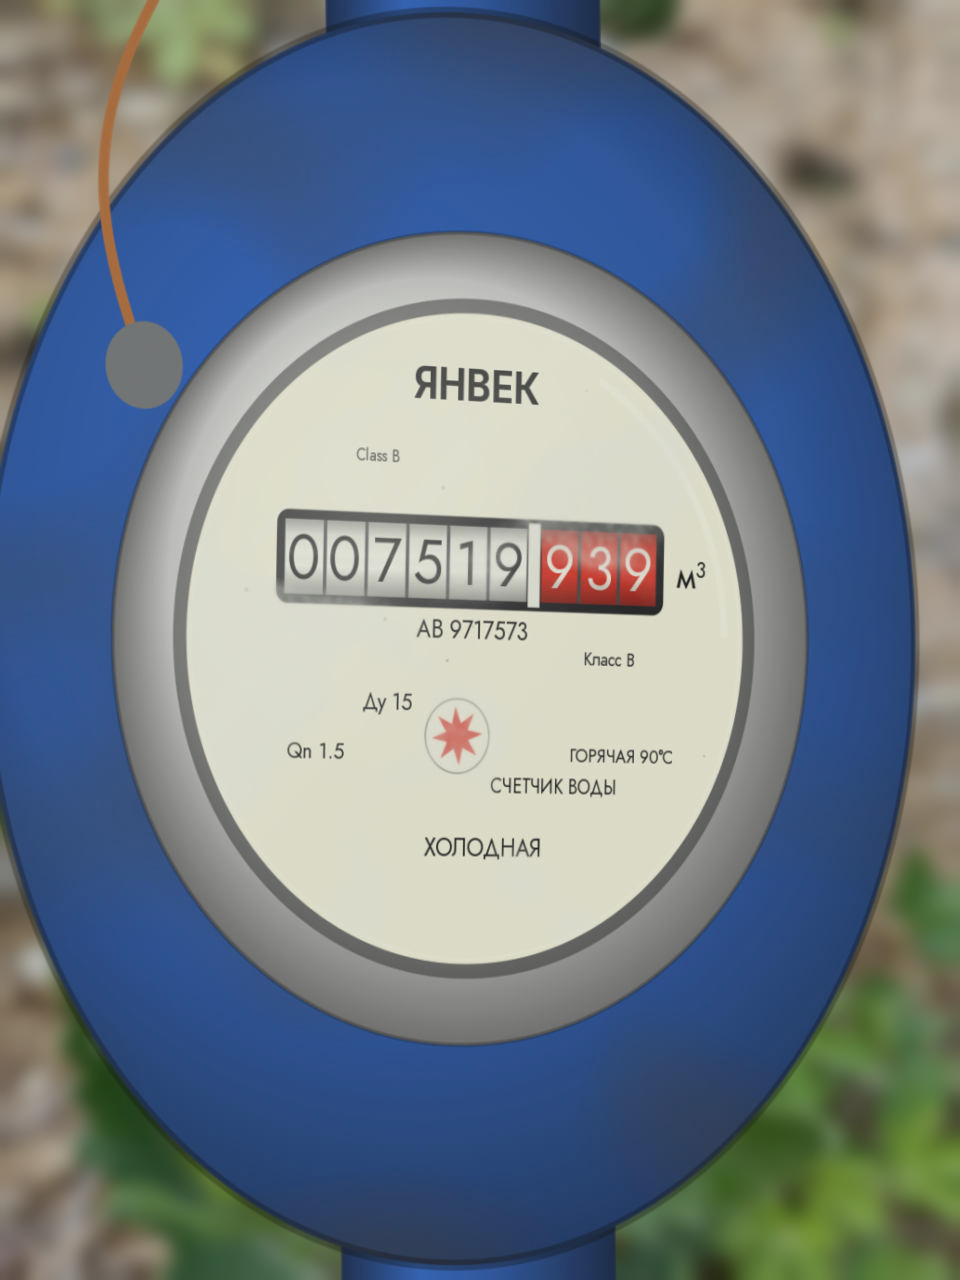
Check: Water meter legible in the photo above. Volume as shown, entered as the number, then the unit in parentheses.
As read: 7519.939 (m³)
